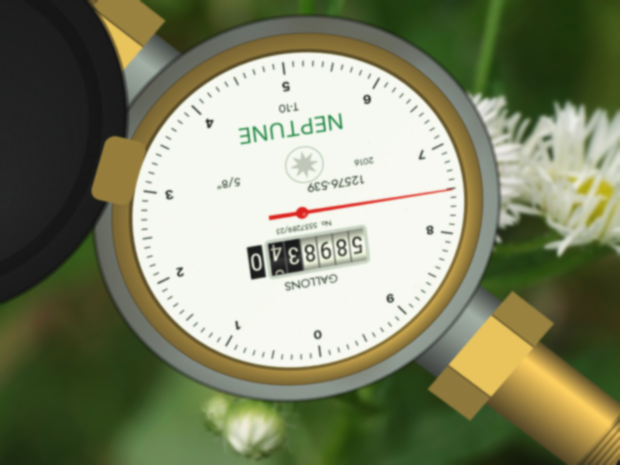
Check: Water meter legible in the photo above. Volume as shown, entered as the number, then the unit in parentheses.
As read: 5898337.5 (gal)
